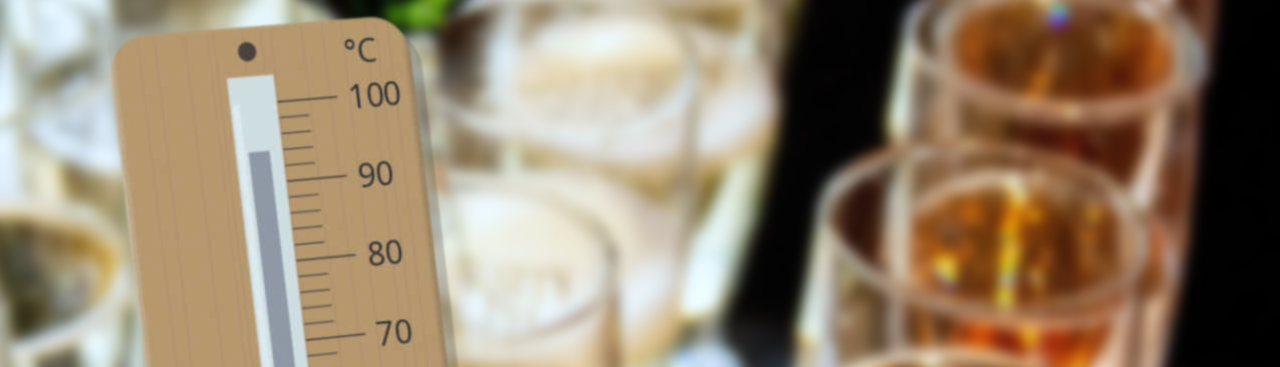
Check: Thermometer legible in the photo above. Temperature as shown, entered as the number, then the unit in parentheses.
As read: 94 (°C)
